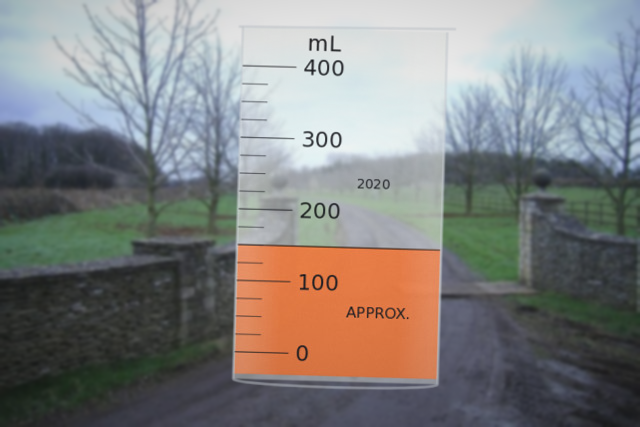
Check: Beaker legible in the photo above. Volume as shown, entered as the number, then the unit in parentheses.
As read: 150 (mL)
